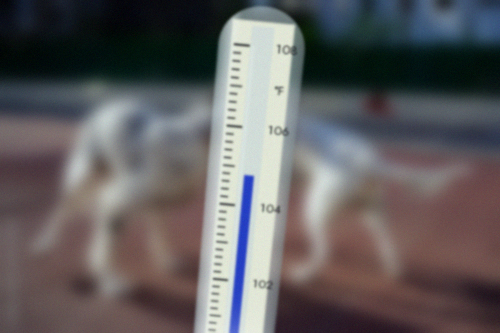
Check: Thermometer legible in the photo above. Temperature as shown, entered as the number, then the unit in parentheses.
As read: 104.8 (°F)
